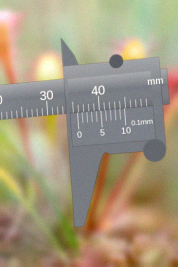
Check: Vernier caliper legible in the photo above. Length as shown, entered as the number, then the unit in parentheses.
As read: 35.8 (mm)
